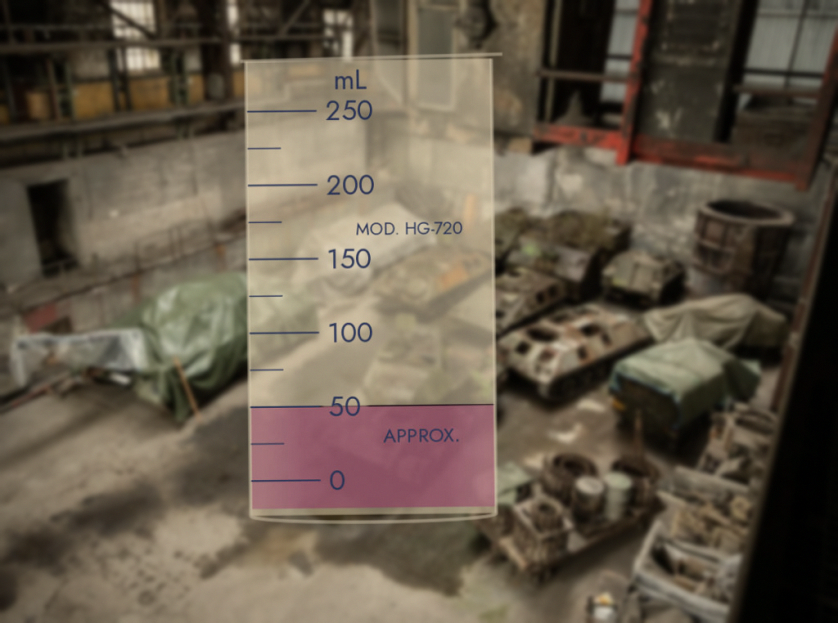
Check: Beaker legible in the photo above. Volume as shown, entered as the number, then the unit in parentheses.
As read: 50 (mL)
